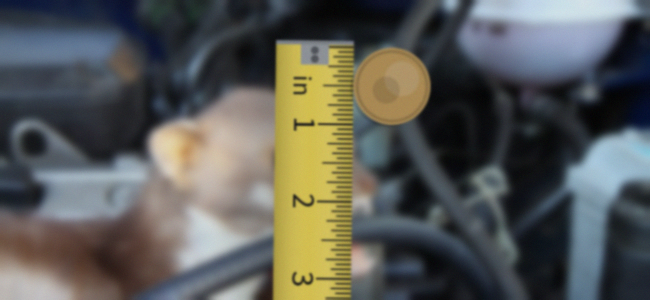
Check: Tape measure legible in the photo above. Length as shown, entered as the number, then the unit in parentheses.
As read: 1 (in)
